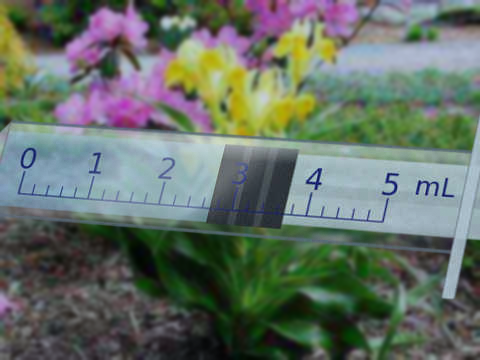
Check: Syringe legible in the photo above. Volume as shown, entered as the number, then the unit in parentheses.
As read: 2.7 (mL)
